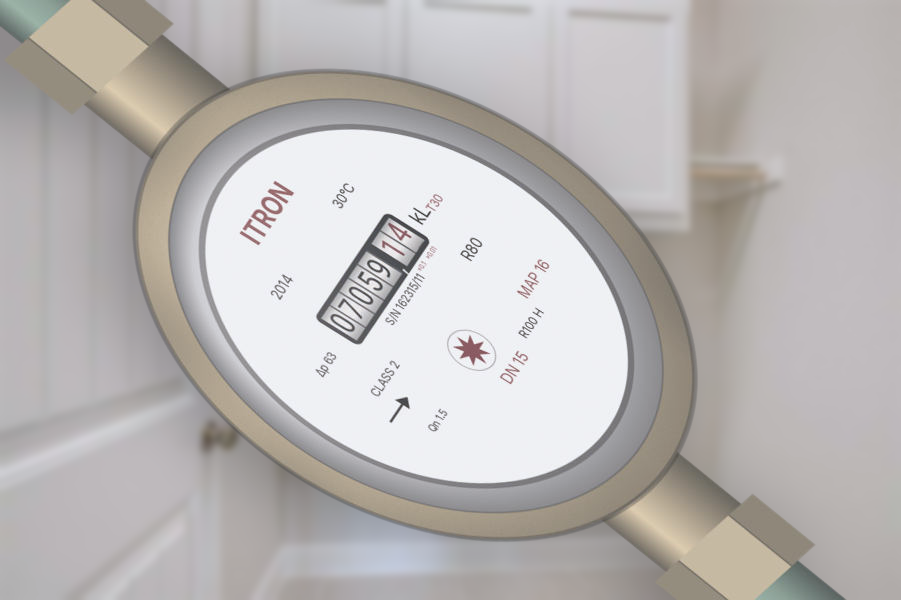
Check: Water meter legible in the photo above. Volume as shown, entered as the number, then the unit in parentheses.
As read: 7059.14 (kL)
